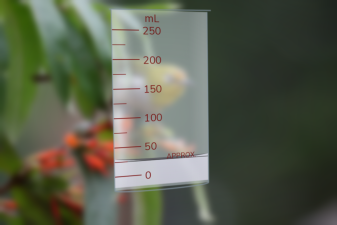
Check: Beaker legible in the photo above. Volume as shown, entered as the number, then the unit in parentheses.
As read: 25 (mL)
